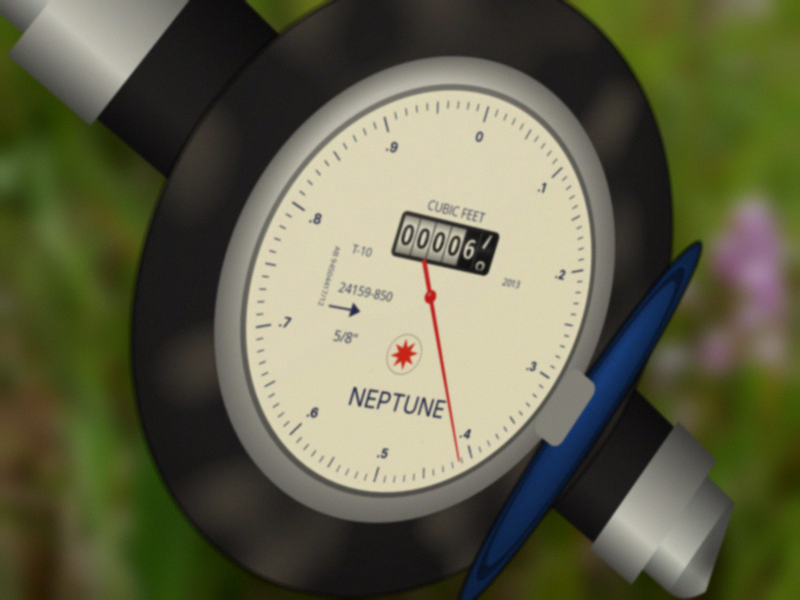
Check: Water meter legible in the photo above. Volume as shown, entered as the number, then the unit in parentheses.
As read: 67.41 (ft³)
